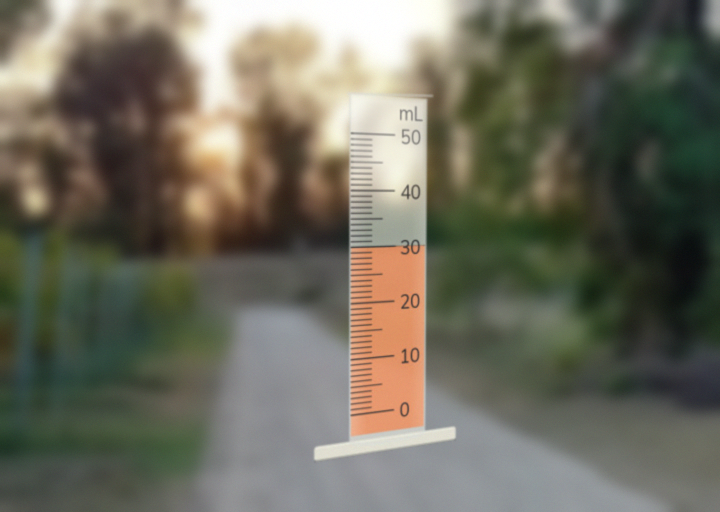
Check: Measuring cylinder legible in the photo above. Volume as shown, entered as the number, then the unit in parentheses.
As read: 30 (mL)
